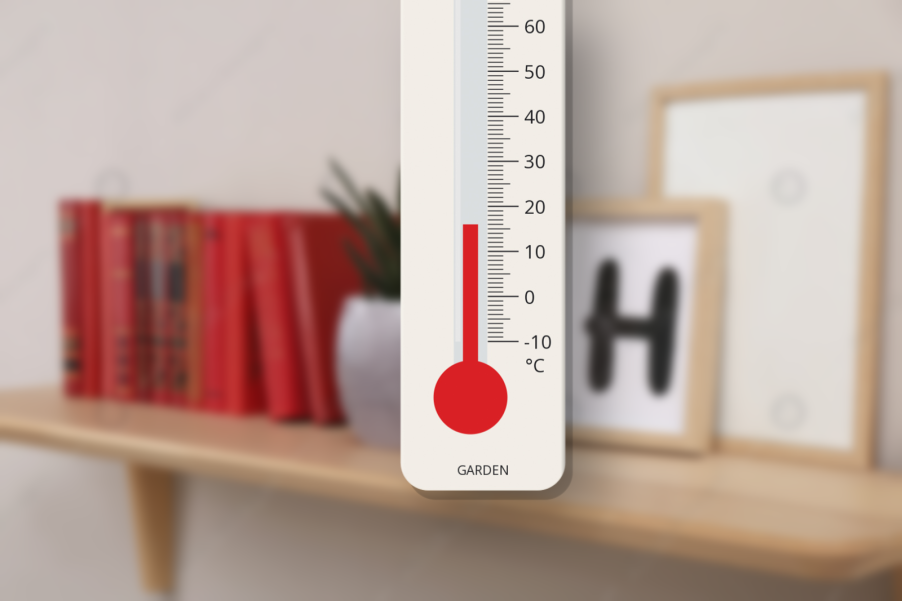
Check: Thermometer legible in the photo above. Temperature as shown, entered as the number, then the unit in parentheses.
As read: 16 (°C)
